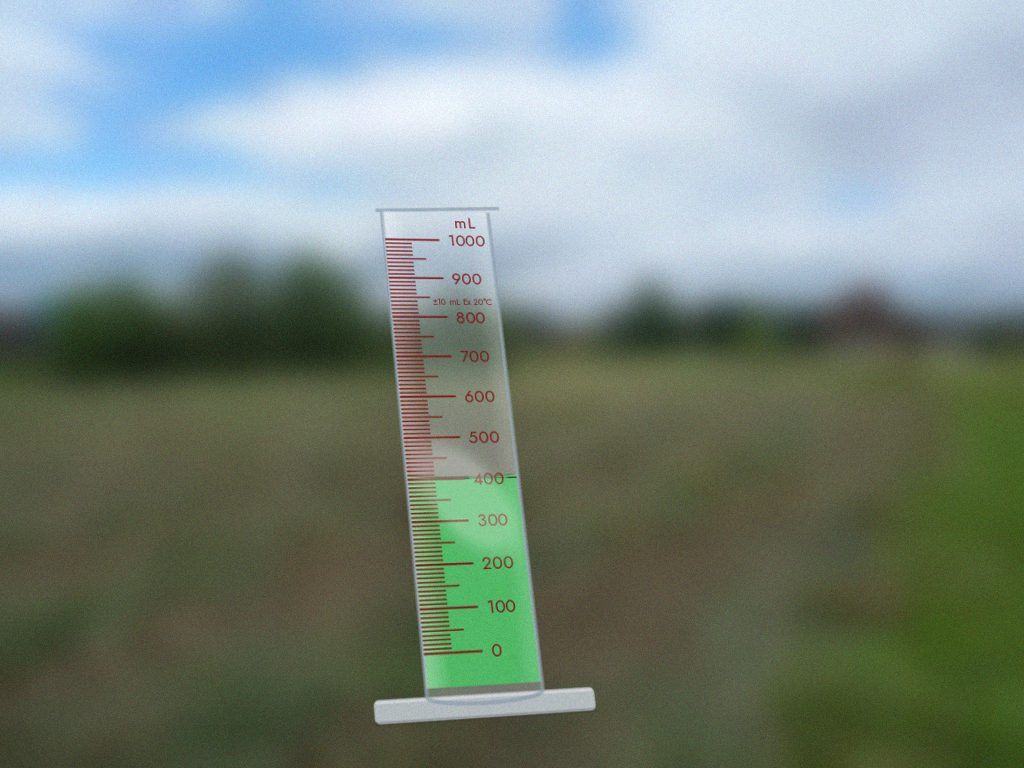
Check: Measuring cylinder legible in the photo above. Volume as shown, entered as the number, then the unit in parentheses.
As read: 400 (mL)
